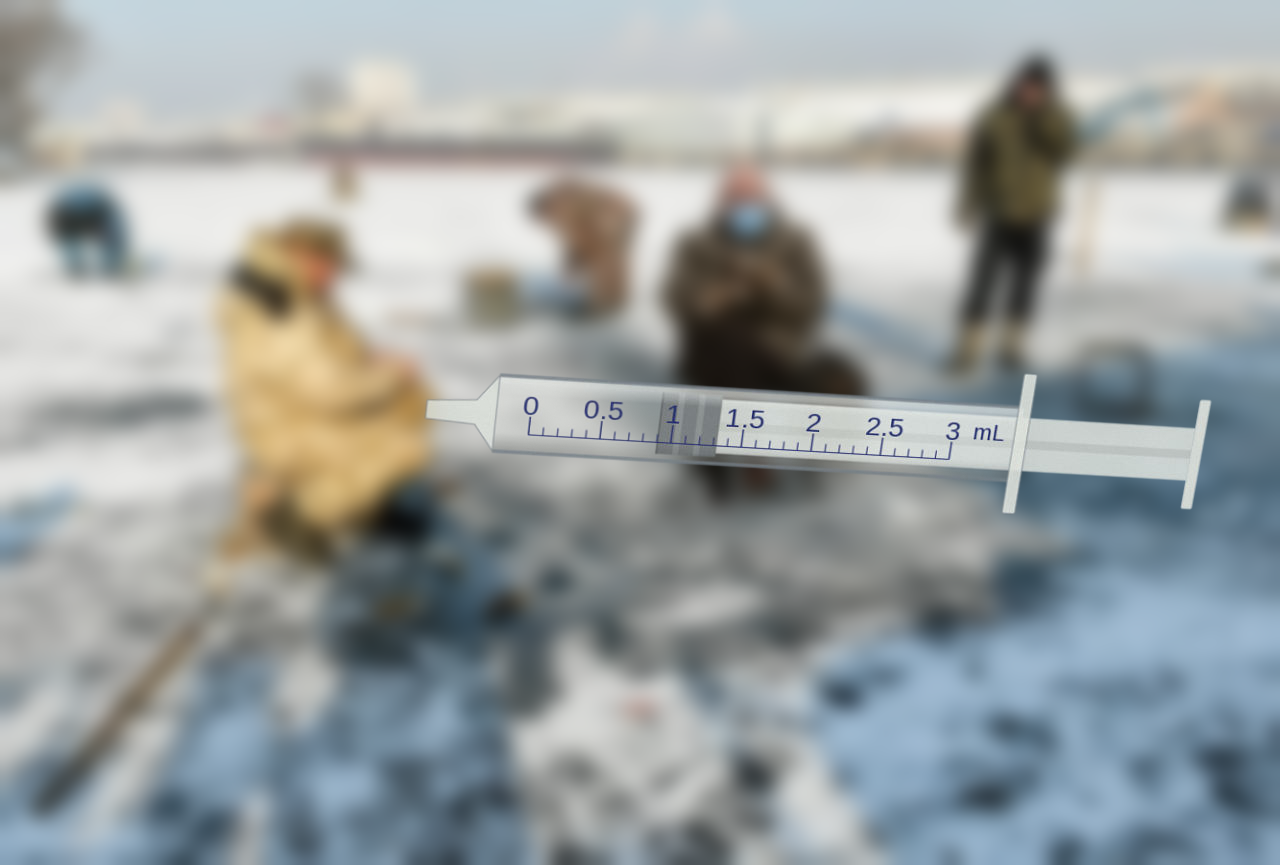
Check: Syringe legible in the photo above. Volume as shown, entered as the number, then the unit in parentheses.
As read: 0.9 (mL)
